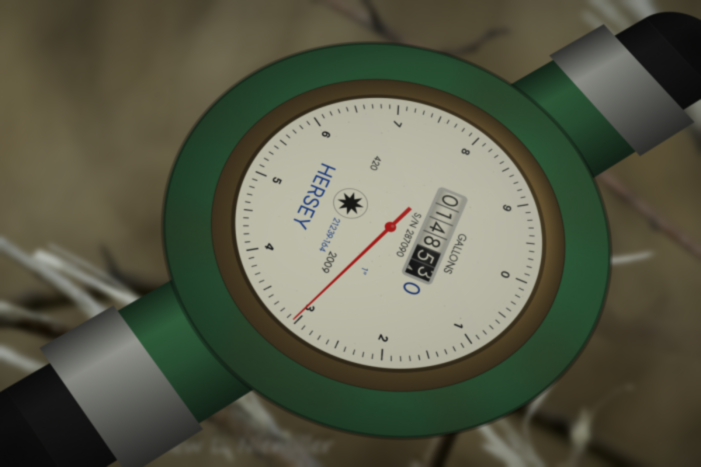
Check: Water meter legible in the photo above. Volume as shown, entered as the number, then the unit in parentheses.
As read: 148533.0 (gal)
